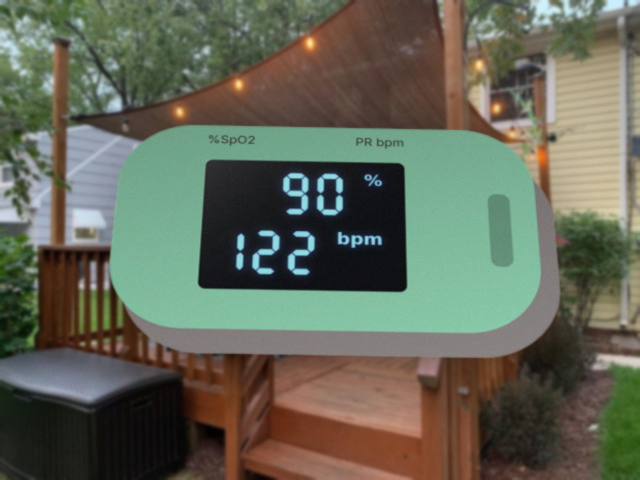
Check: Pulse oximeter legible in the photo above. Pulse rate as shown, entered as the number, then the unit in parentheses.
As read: 122 (bpm)
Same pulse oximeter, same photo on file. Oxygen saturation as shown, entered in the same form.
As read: 90 (%)
